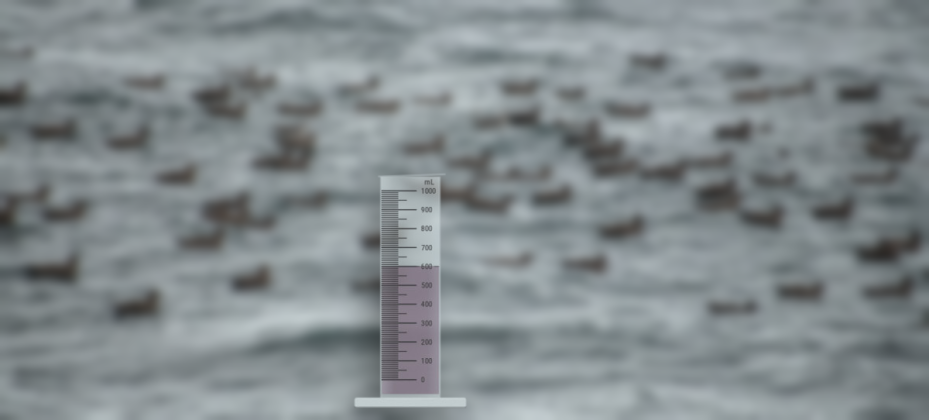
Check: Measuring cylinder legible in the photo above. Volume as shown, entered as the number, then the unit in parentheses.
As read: 600 (mL)
